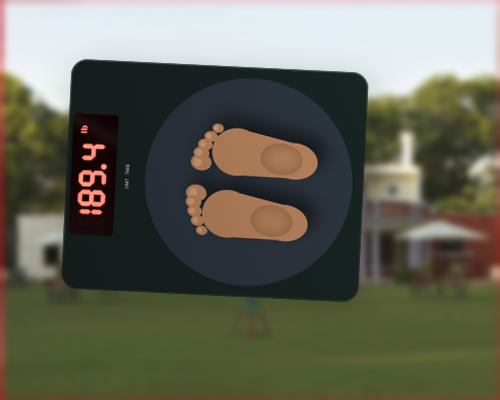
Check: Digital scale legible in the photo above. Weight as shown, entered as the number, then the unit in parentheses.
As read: 189.4 (lb)
